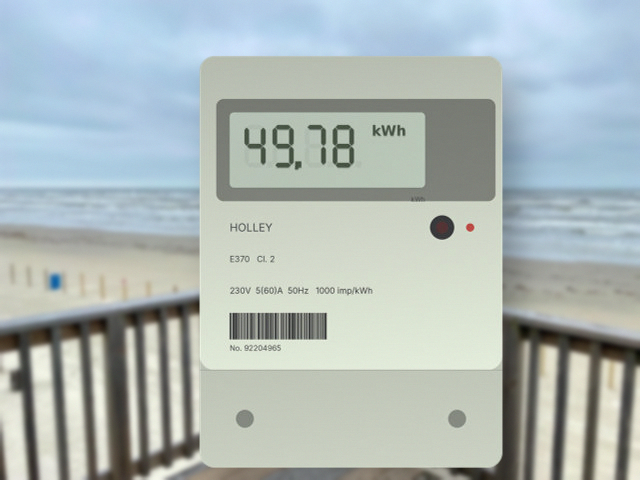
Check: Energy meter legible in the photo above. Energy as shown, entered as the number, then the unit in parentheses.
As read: 49.78 (kWh)
